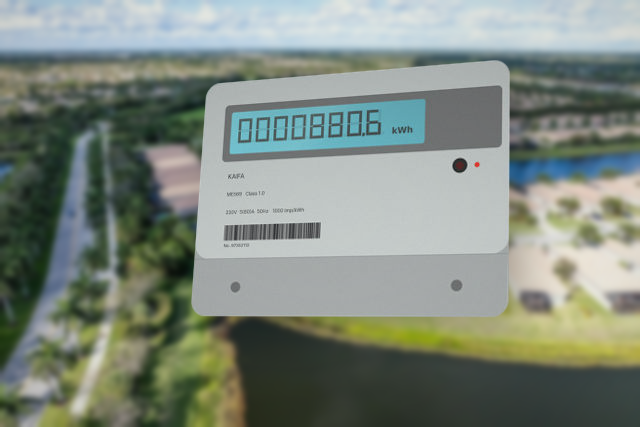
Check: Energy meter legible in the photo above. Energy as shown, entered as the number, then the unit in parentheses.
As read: 880.6 (kWh)
